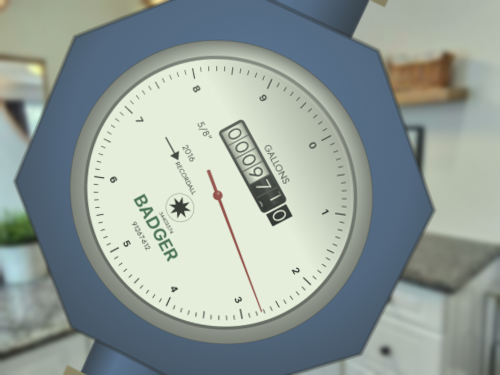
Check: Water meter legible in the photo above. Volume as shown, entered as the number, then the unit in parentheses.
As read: 9712.7 (gal)
